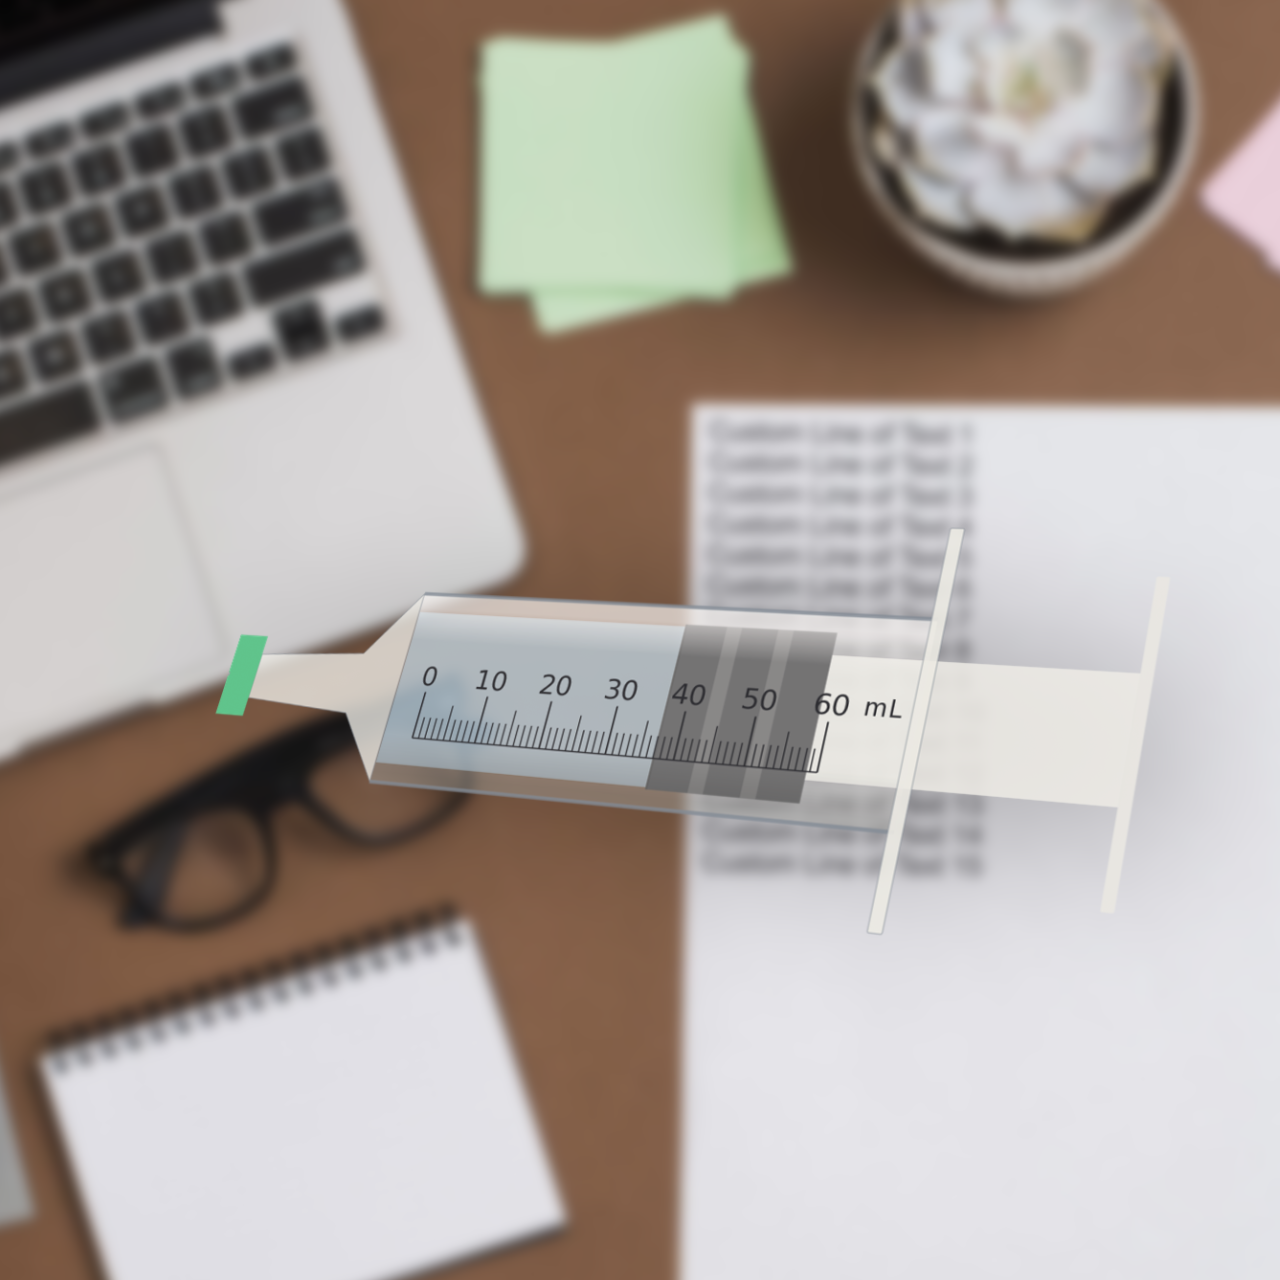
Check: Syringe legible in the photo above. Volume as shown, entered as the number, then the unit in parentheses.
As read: 37 (mL)
